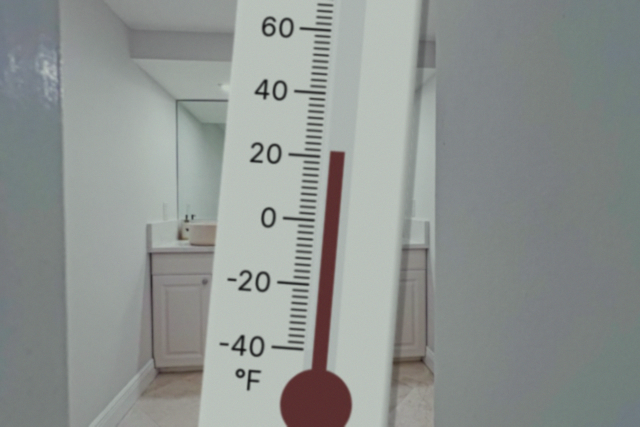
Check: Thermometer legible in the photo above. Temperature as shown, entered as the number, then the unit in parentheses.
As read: 22 (°F)
